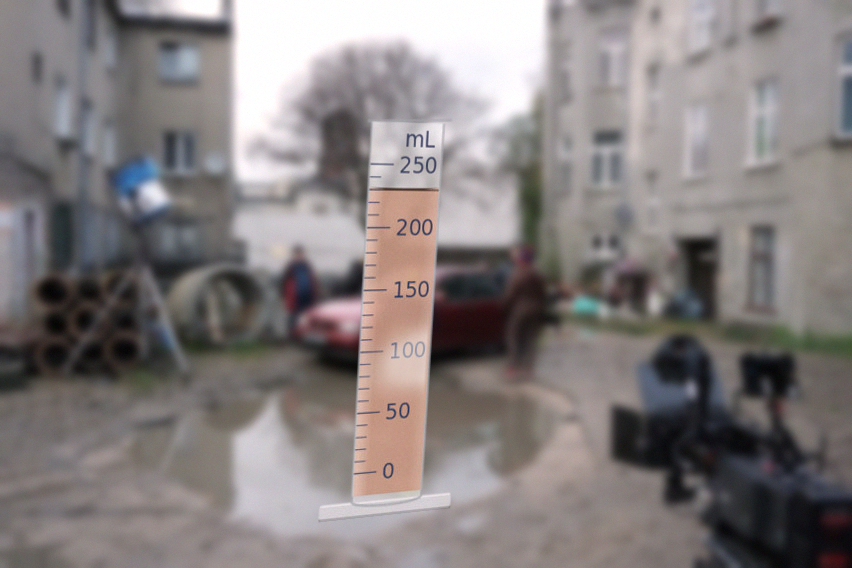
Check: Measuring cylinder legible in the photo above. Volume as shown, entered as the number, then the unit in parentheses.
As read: 230 (mL)
